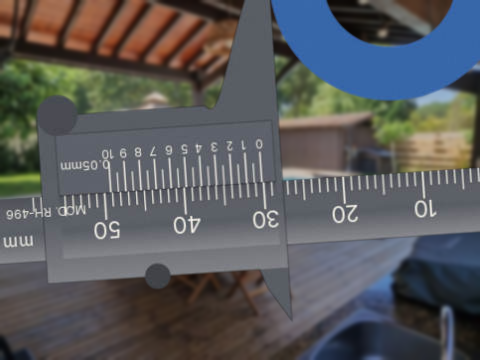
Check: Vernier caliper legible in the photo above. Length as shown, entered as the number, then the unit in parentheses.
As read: 30.2 (mm)
